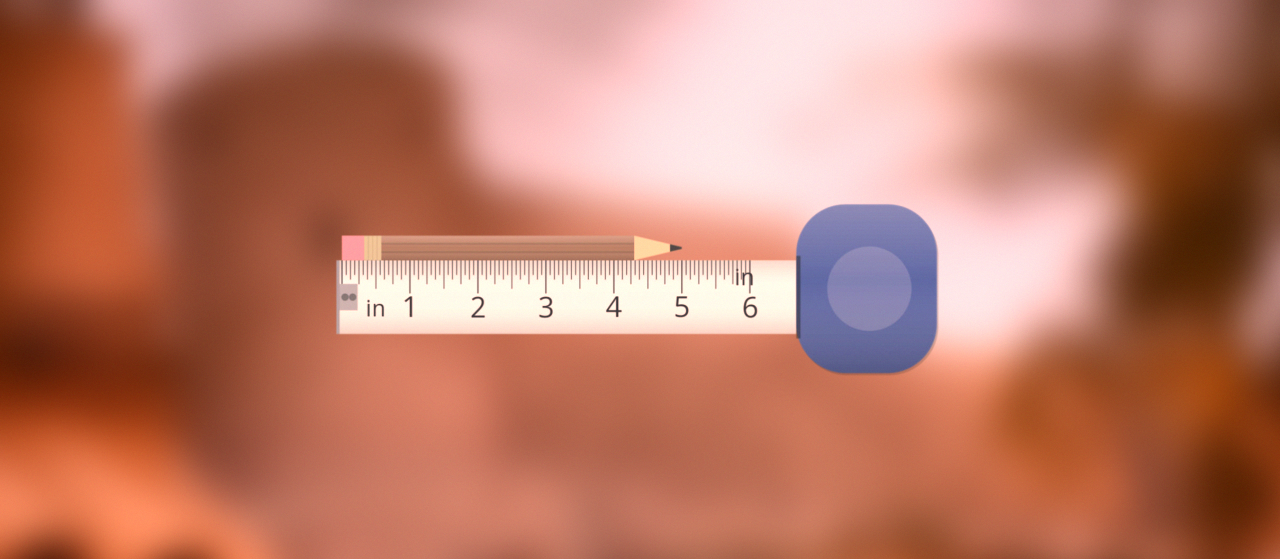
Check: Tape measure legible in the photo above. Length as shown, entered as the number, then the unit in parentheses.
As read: 5 (in)
